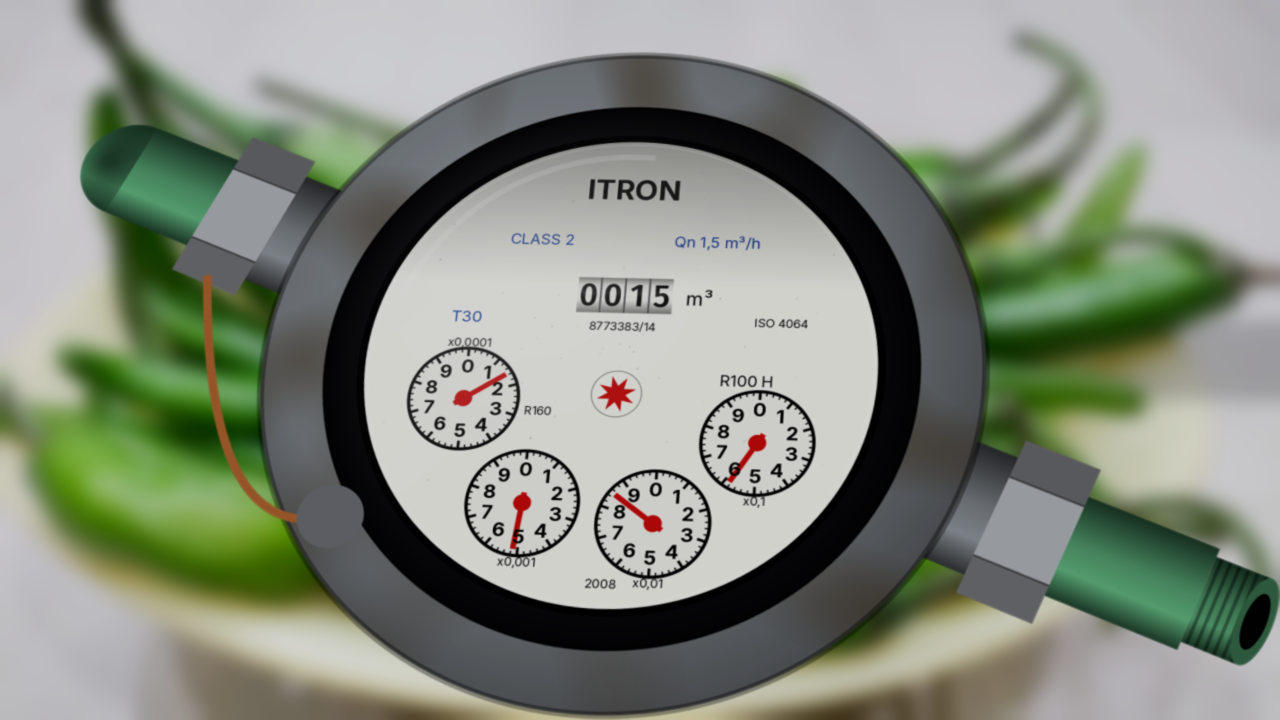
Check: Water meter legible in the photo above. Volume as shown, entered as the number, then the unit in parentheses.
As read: 15.5851 (m³)
